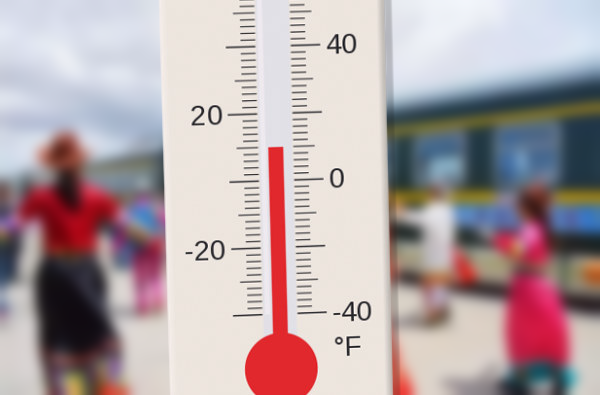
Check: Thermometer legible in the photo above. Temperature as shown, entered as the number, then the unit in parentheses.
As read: 10 (°F)
